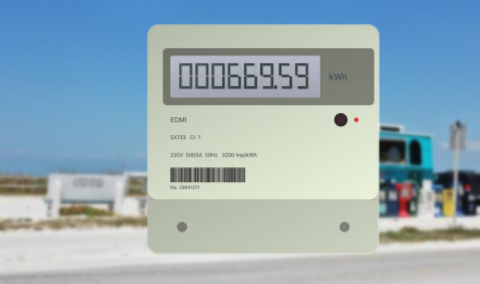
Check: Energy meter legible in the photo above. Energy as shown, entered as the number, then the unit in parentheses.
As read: 669.59 (kWh)
